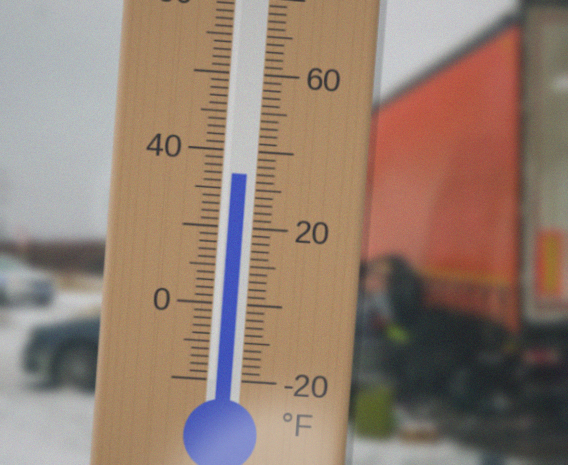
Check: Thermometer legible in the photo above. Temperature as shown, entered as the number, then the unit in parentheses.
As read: 34 (°F)
